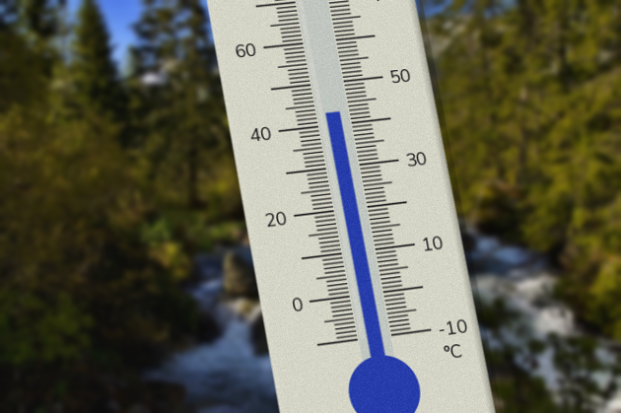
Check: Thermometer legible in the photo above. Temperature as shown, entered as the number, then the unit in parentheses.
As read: 43 (°C)
